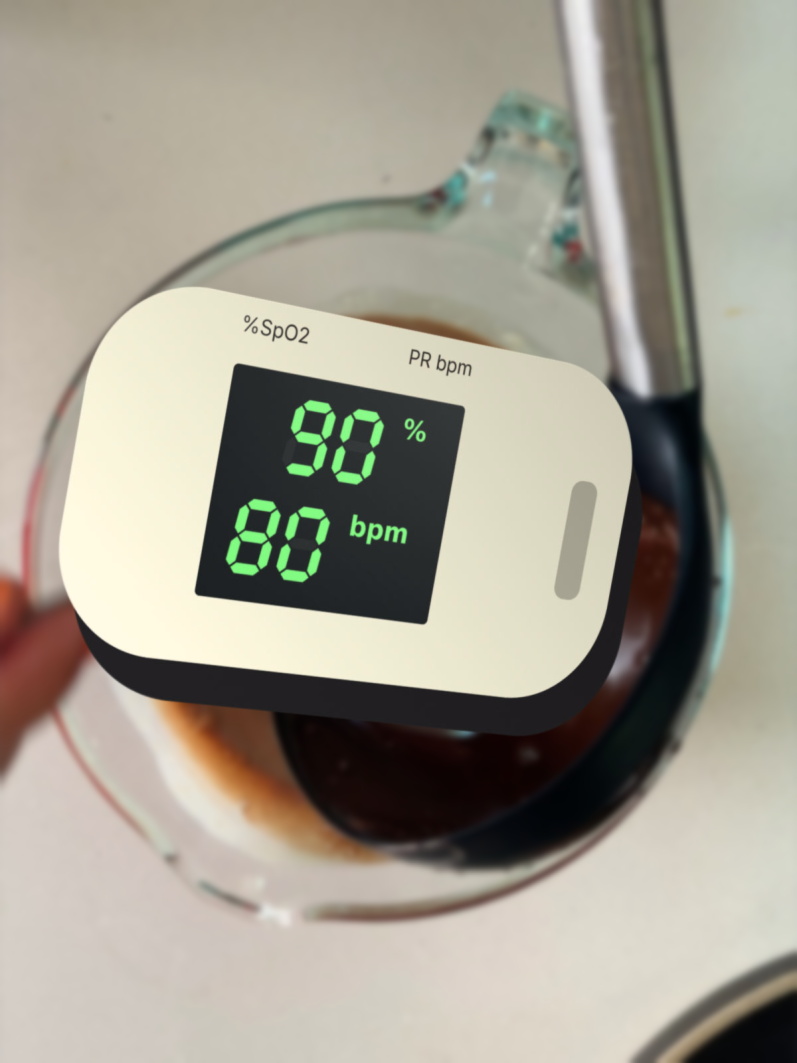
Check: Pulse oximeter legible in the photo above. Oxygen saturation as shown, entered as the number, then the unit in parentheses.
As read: 90 (%)
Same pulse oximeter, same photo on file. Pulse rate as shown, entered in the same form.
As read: 80 (bpm)
